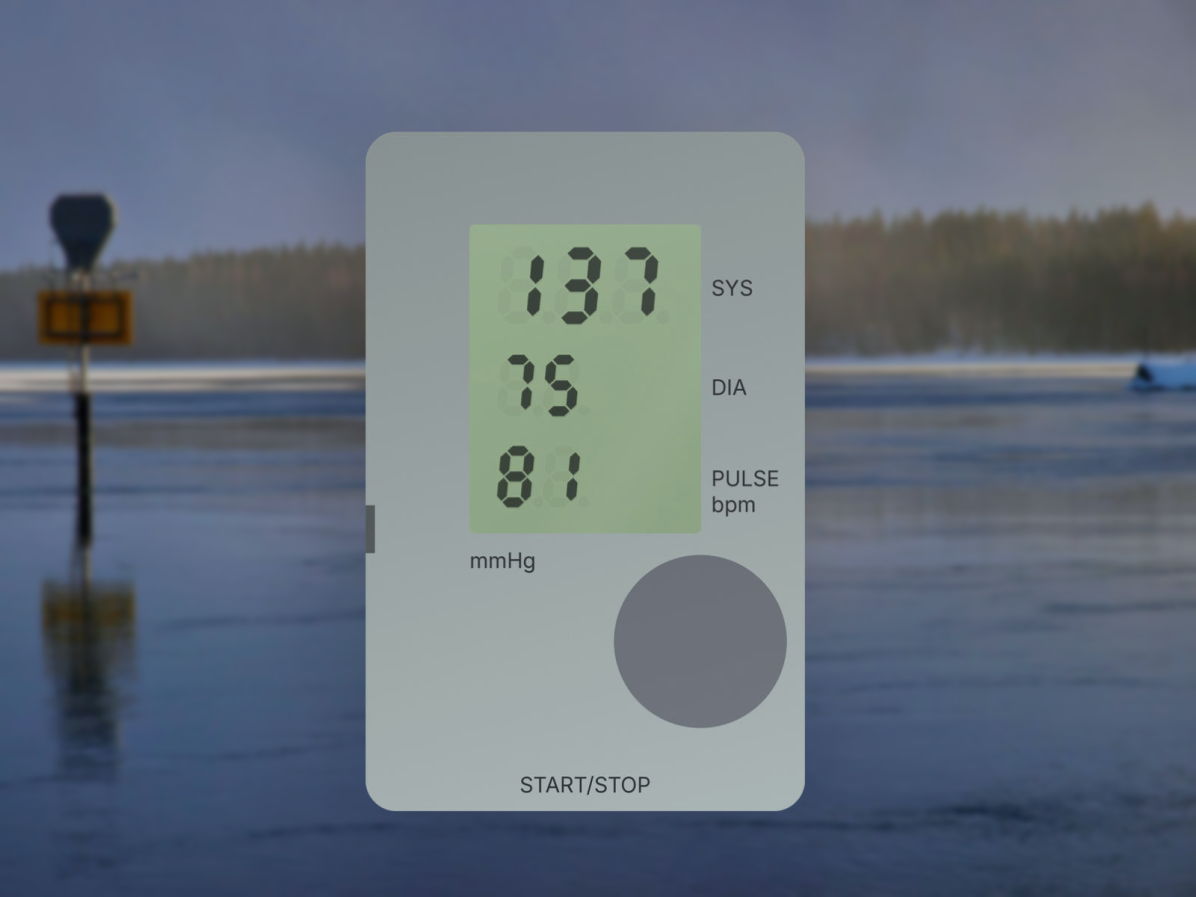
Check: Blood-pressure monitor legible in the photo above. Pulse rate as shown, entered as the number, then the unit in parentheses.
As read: 81 (bpm)
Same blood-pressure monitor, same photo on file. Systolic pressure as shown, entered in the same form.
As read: 137 (mmHg)
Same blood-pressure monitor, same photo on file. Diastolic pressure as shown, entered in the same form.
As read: 75 (mmHg)
